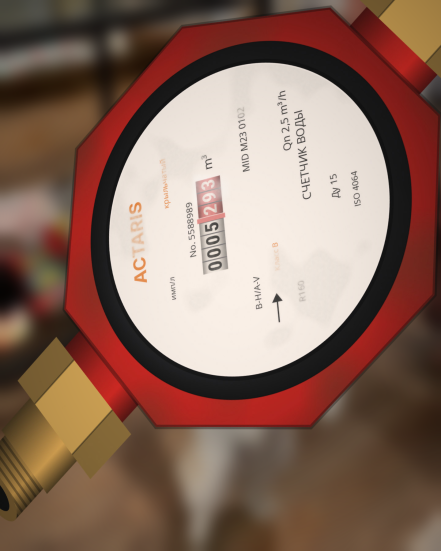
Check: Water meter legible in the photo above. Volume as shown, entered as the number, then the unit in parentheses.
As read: 5.293 (m³)
